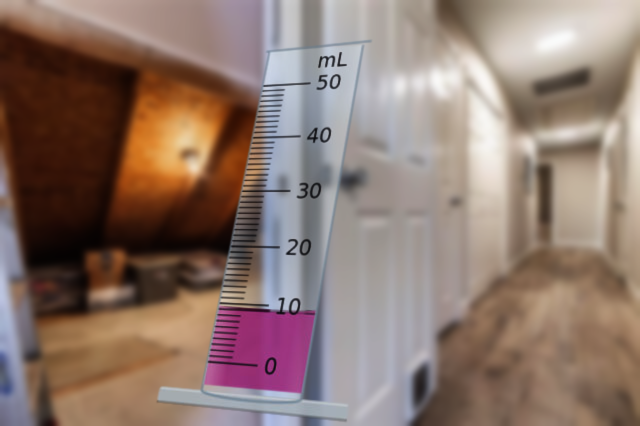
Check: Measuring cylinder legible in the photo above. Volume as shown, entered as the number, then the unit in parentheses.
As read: 9 (mL)
